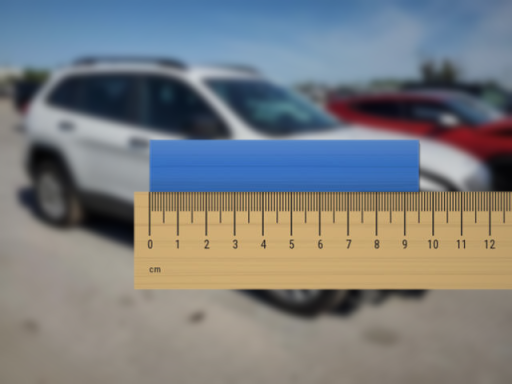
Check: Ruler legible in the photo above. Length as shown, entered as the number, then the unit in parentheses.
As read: 9.5 (cm)
